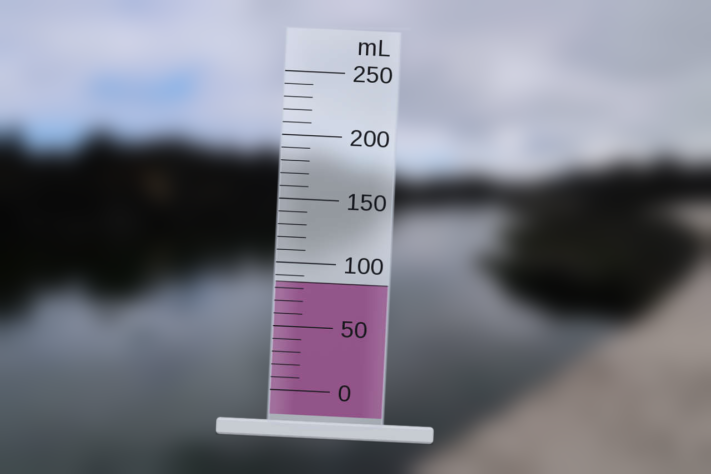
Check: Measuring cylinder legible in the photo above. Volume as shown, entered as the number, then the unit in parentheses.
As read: 85 (mL)
